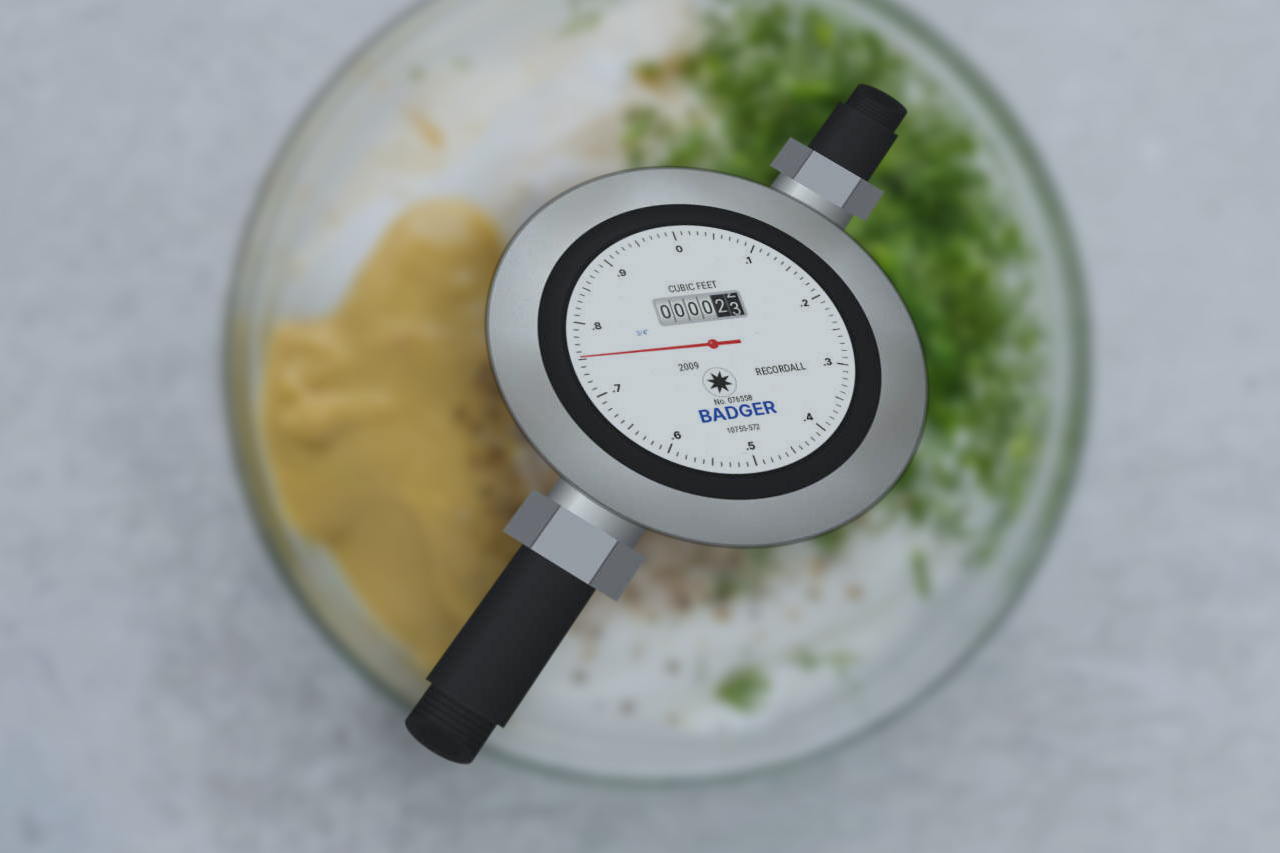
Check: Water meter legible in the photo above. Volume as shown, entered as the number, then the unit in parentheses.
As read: 22.75 (ft³)
